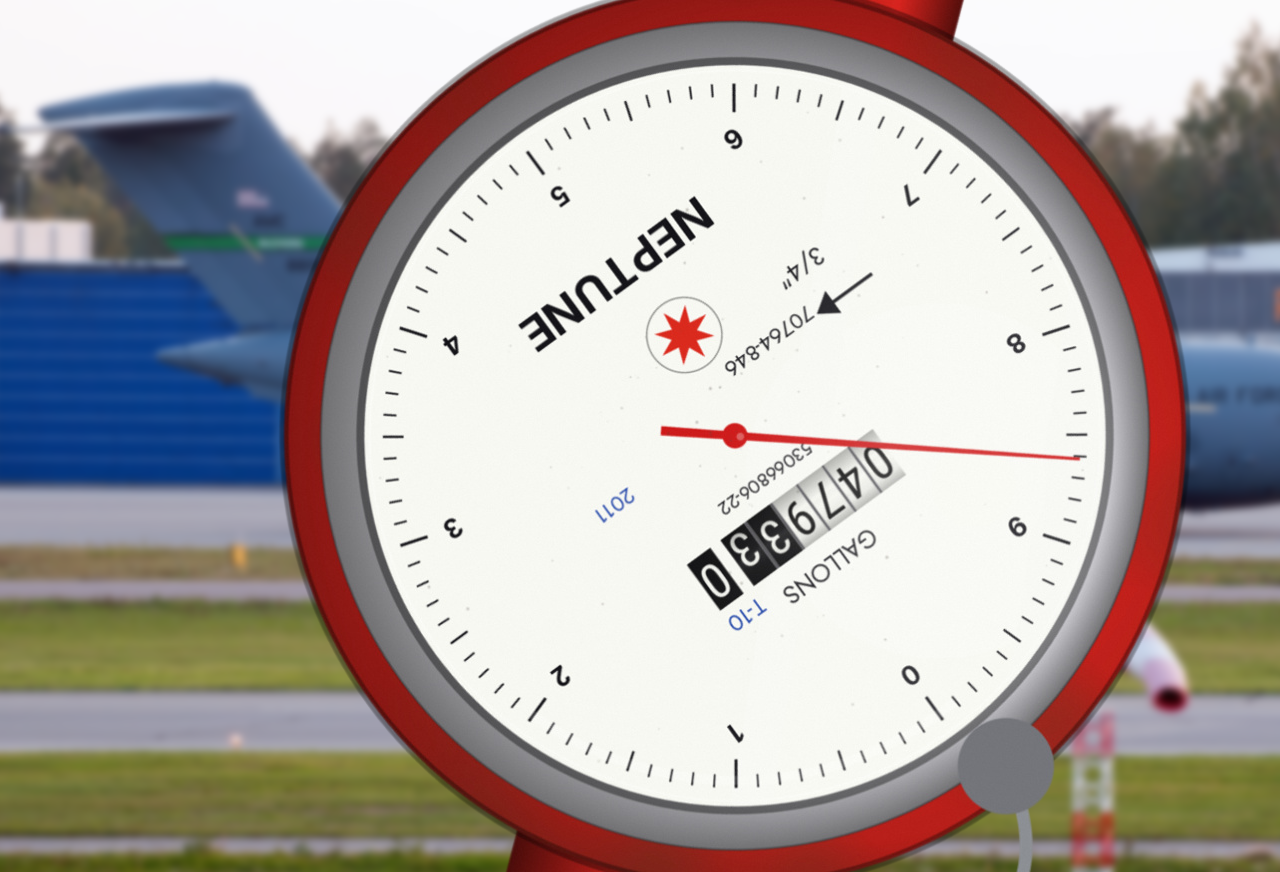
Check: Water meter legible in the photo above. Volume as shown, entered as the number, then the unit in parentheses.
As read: 479328.6 (gal)
